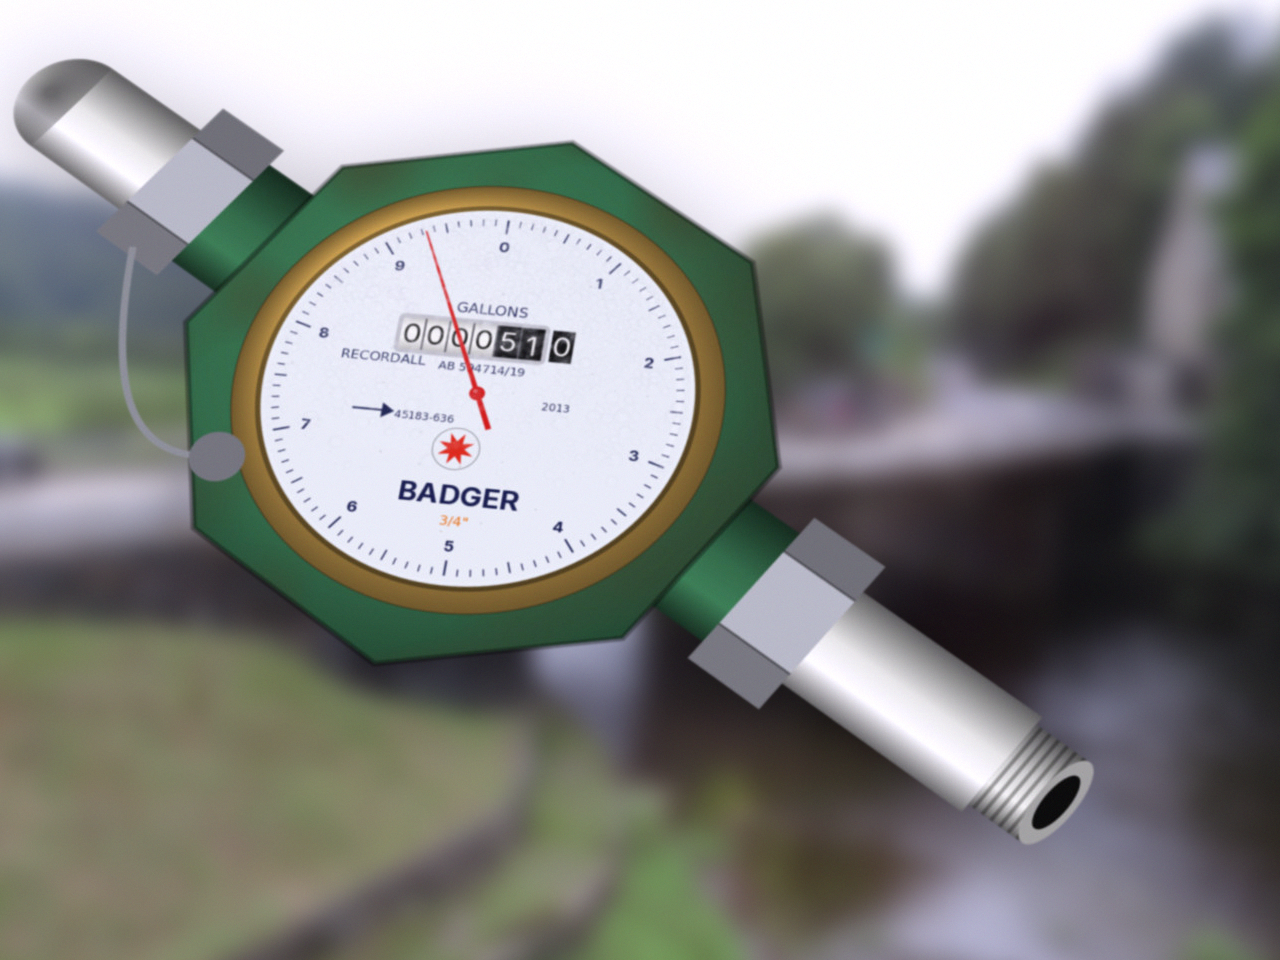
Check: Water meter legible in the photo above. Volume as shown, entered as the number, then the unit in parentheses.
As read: 509.3 (gal)
